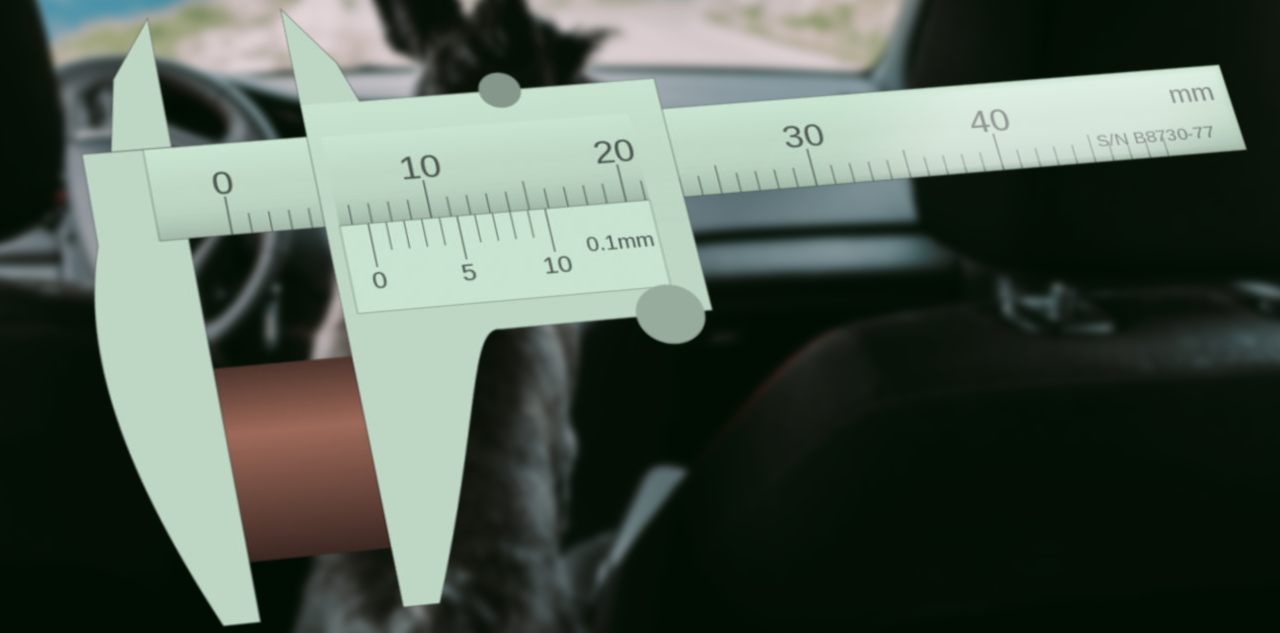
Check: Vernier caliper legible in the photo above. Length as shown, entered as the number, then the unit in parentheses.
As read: 6.8 (mm)
